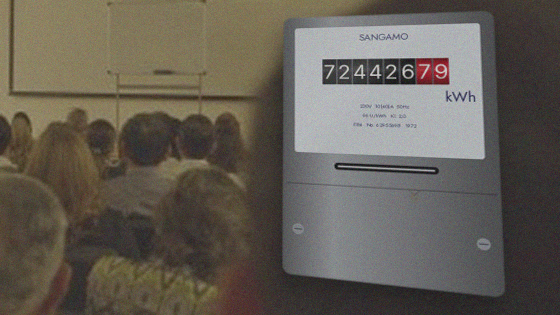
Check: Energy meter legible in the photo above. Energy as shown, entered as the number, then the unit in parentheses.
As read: 724426.79 (kWh)
